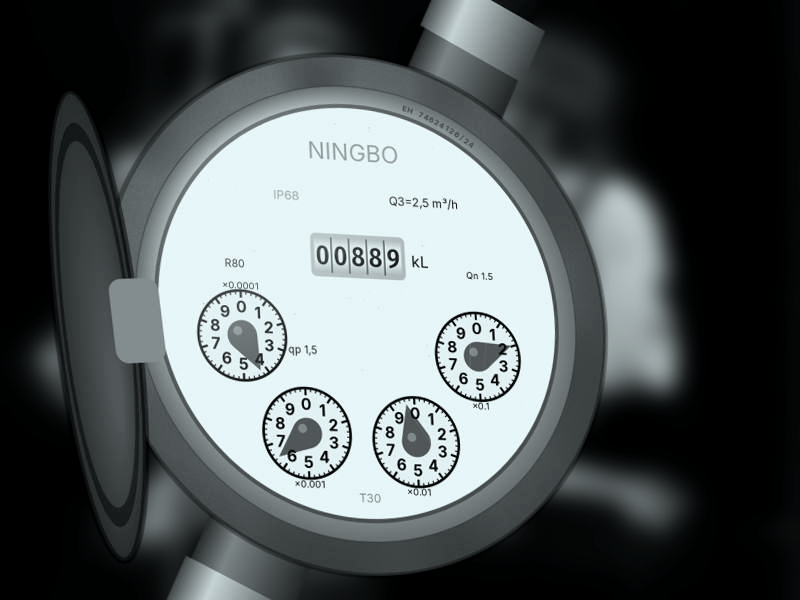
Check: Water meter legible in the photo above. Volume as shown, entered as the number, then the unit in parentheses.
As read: 889.1964 (kL)
